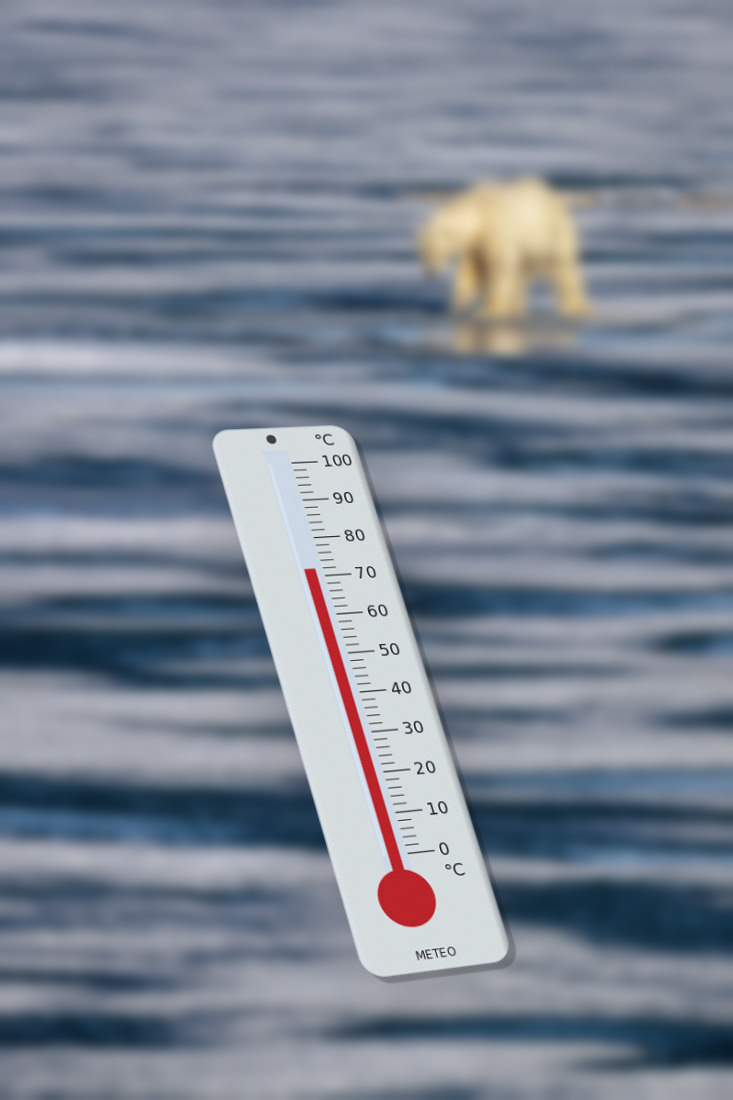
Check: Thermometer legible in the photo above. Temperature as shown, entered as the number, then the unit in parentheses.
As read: 72 (°C)
